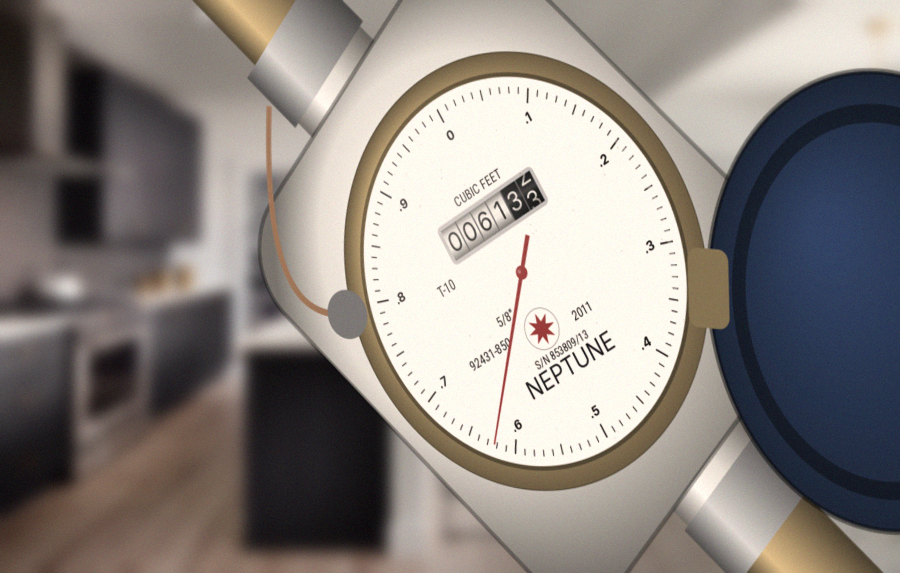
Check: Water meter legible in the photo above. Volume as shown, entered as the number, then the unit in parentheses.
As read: 6132.62 (ft³)
